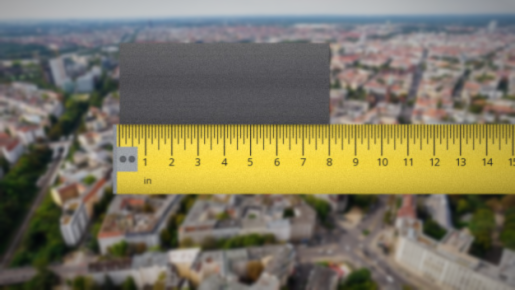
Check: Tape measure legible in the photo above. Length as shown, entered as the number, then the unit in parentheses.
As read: 8 (in)
